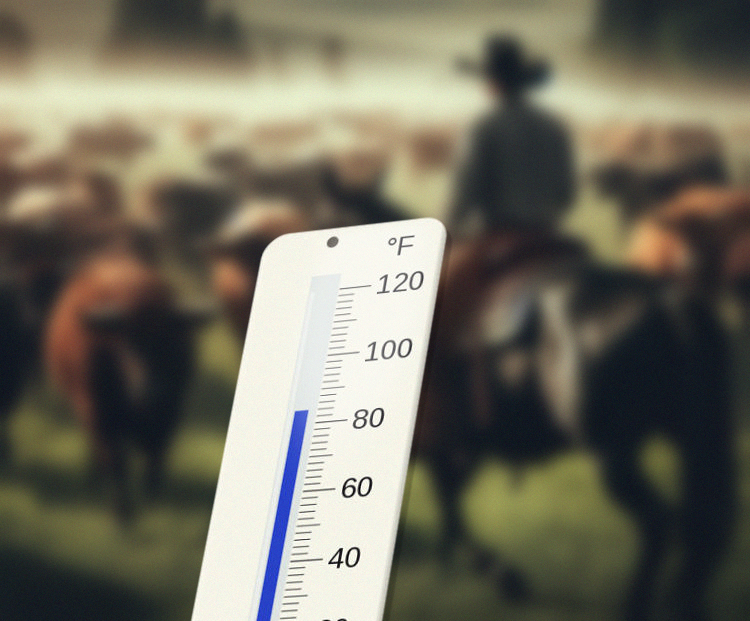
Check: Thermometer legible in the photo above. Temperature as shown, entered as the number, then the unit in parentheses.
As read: 84 (°F)
